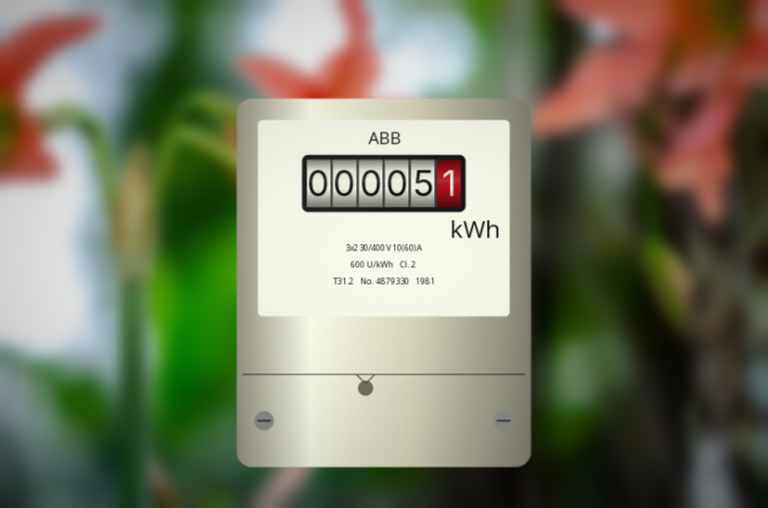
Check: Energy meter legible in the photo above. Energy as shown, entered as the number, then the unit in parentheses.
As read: 5.1 (kWh)
